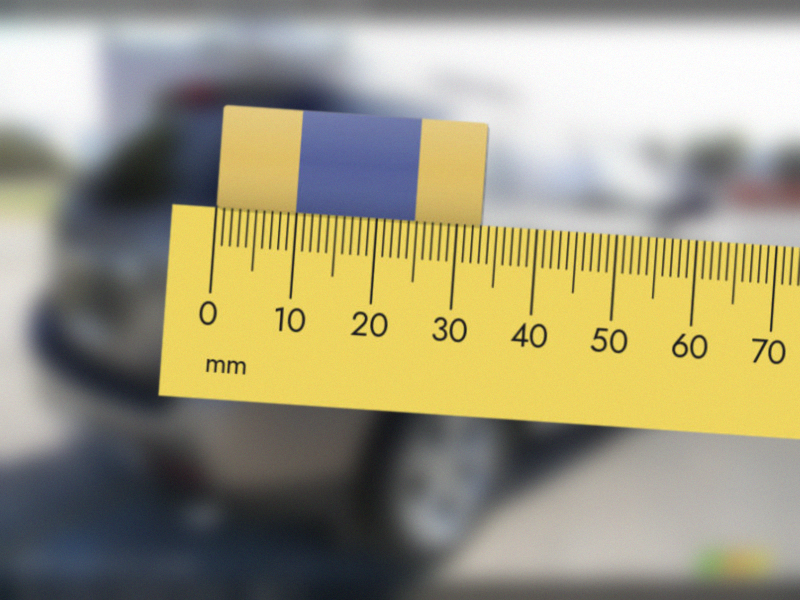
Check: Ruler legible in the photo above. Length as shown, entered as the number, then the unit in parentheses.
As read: 33 (mm)
